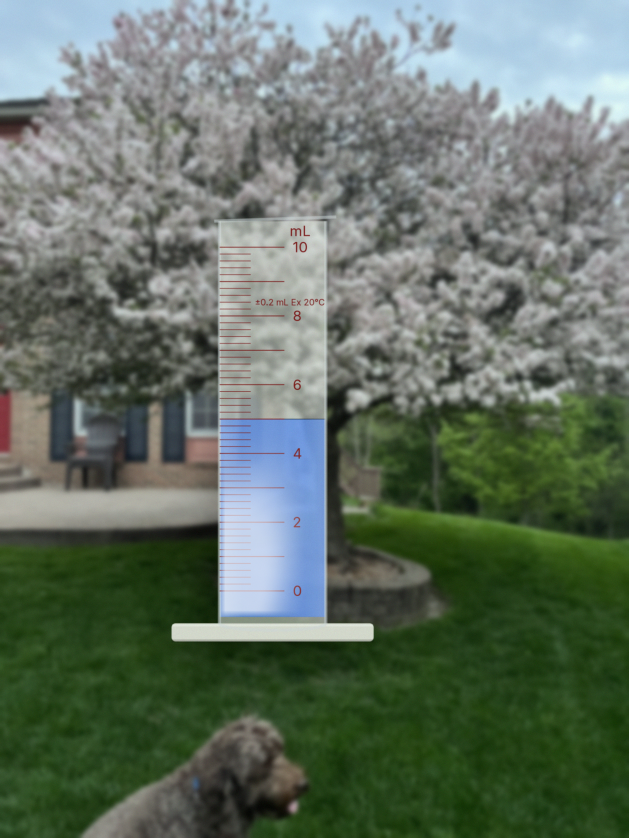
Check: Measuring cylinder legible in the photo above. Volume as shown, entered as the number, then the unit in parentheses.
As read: 5 (mL)
